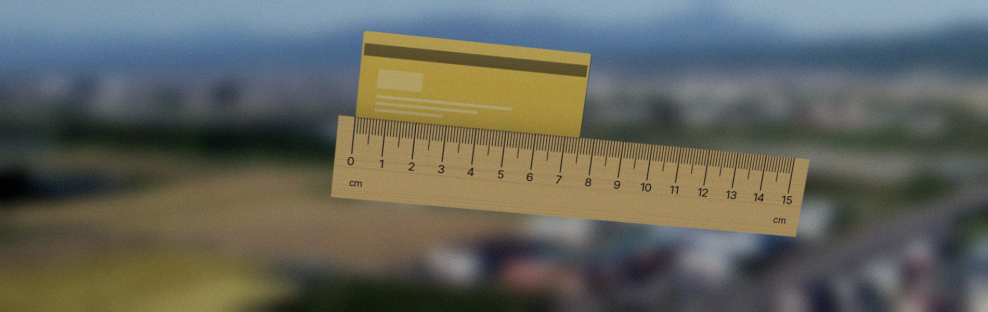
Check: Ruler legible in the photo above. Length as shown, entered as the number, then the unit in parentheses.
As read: 7.5 (cm)
